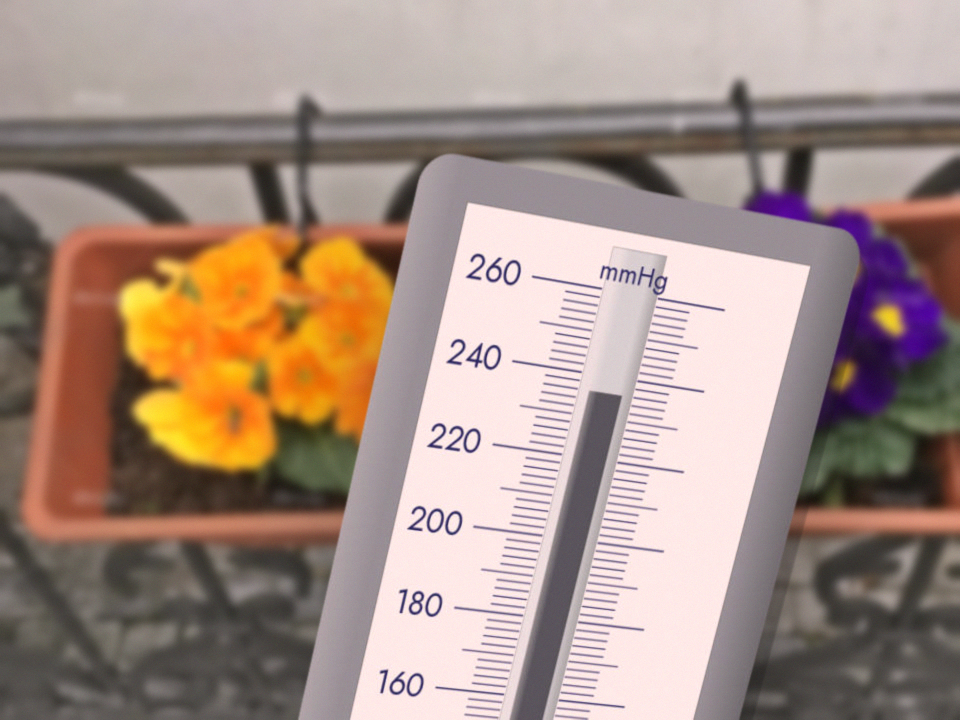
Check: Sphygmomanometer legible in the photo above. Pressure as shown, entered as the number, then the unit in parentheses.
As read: 236 (mmHg)
